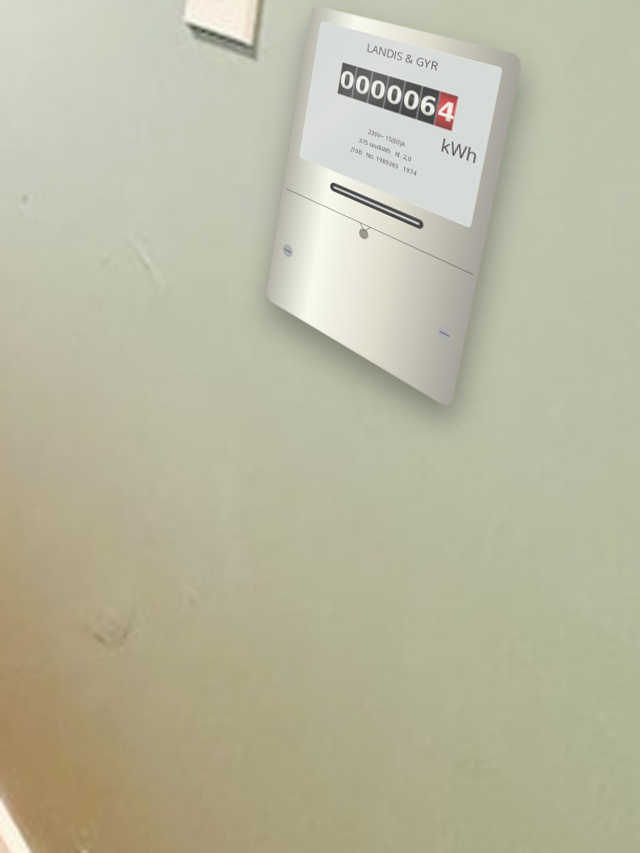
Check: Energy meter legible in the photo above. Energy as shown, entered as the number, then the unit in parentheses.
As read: 6.4 (kWh)
